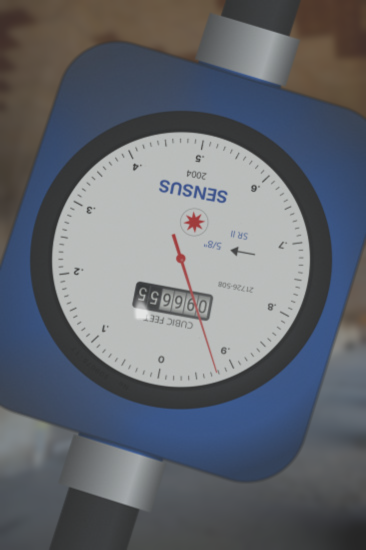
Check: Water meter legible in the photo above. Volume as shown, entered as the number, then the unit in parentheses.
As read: 96654.92 (ft³)
